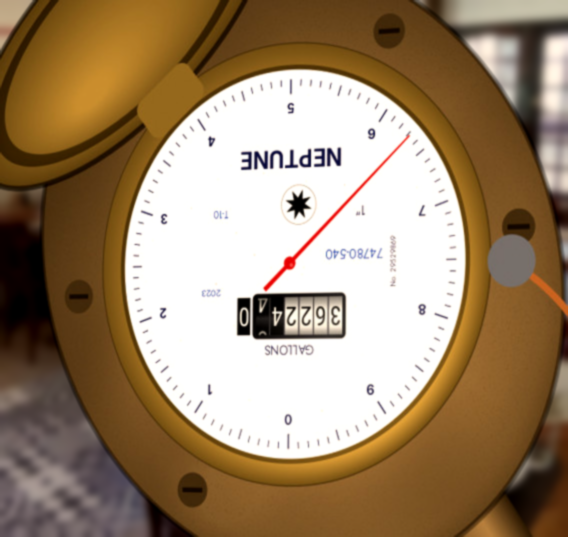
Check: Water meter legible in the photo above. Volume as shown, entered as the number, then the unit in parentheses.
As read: 3622436.3 (gal)
